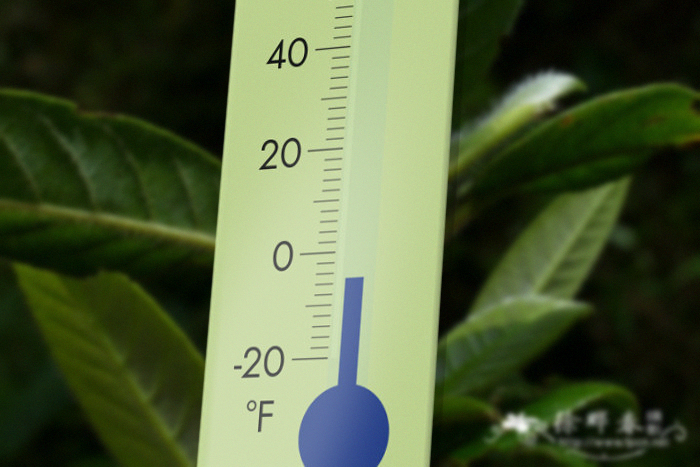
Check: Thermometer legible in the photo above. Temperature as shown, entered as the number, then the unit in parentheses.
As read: -5 (°F)
